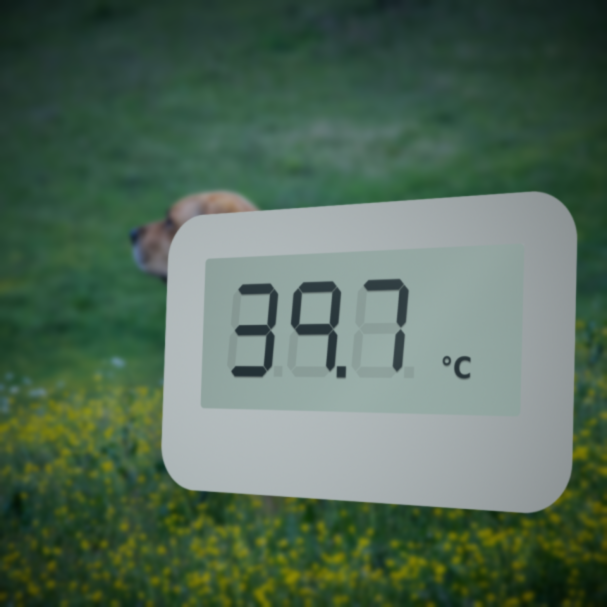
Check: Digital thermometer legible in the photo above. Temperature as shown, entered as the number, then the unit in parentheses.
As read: 39.7 (°C)
